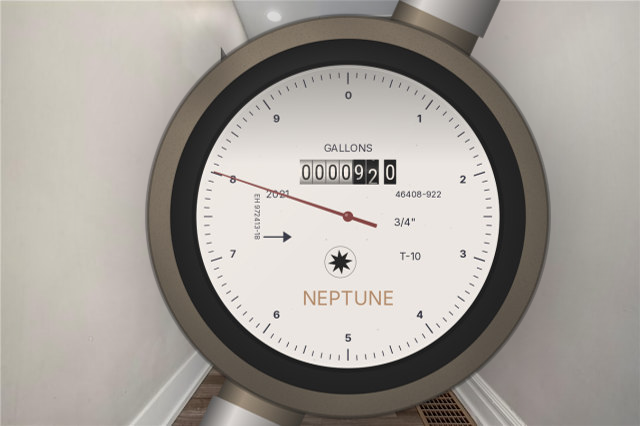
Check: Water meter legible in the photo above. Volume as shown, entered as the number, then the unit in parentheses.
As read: 918.0 (gal)
